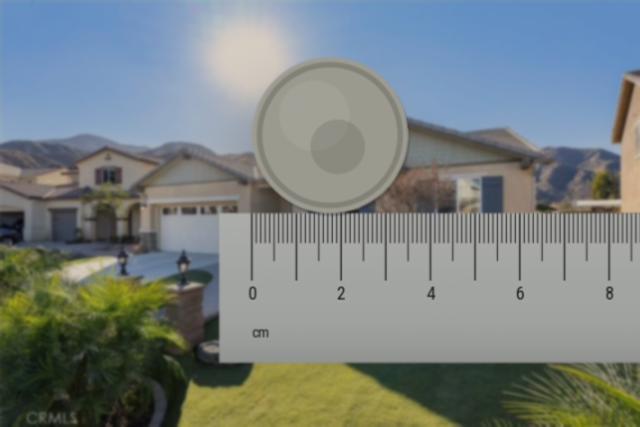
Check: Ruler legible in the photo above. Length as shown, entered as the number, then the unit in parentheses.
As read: 3.5 (cm)
